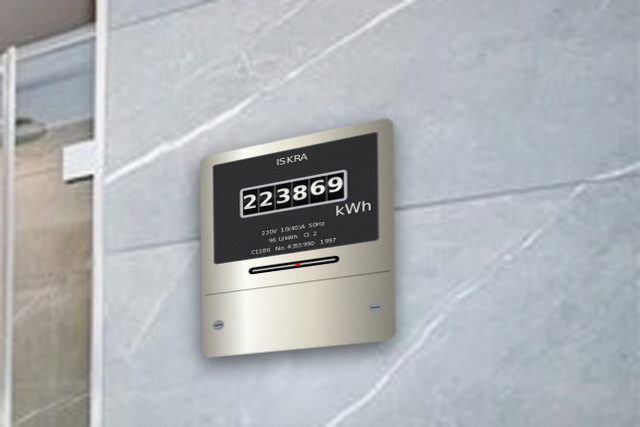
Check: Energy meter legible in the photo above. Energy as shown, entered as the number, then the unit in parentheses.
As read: 223869 (kWh)
